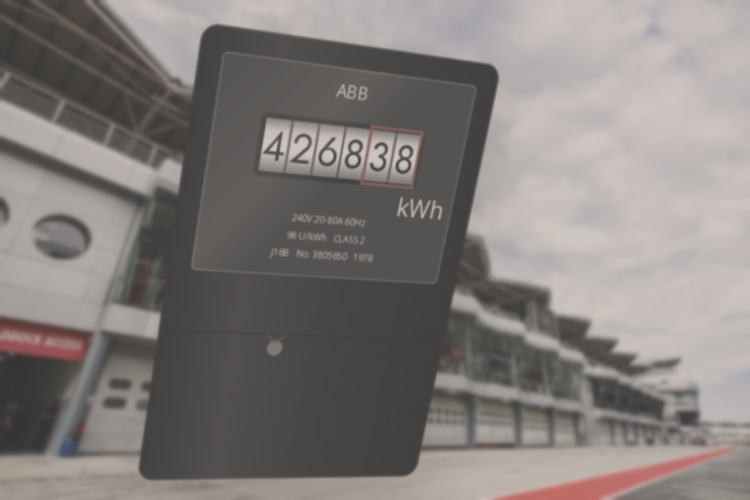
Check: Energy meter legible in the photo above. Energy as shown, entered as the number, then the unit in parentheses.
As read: 4268.38 (kWh)
